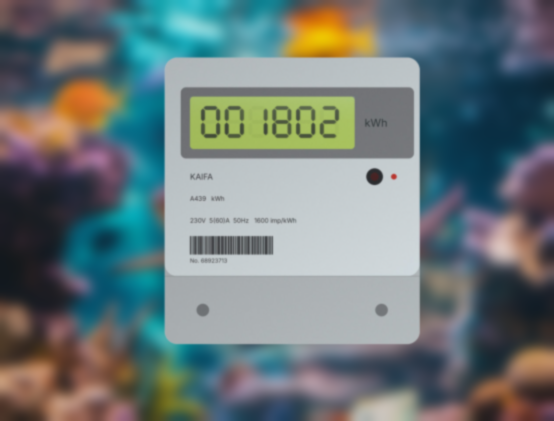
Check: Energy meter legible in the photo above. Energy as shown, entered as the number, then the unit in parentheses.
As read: 1802 (kWh)
